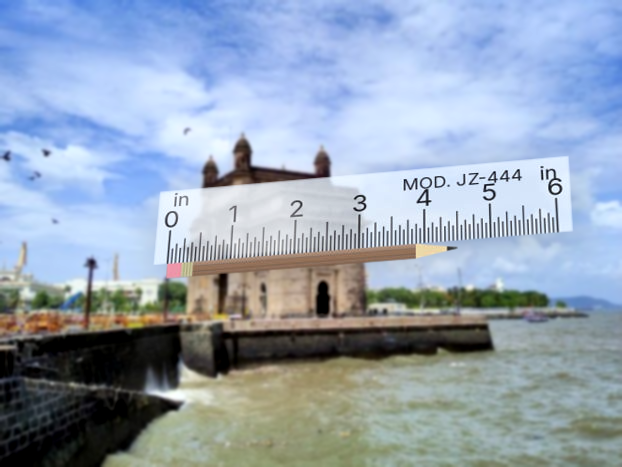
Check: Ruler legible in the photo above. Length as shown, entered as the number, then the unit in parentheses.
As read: 4.5 (in)
